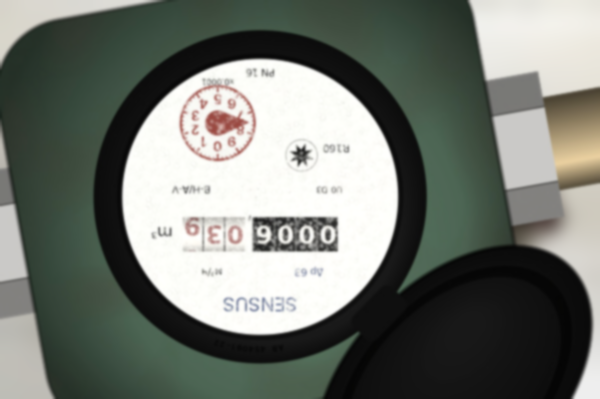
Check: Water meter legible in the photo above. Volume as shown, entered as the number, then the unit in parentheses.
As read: 6.0387 (m³)
